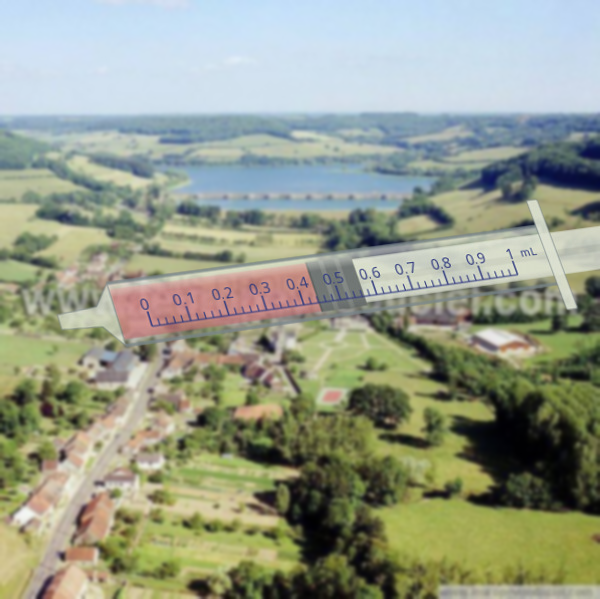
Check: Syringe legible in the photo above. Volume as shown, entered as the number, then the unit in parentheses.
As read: 0.44 (mL)
